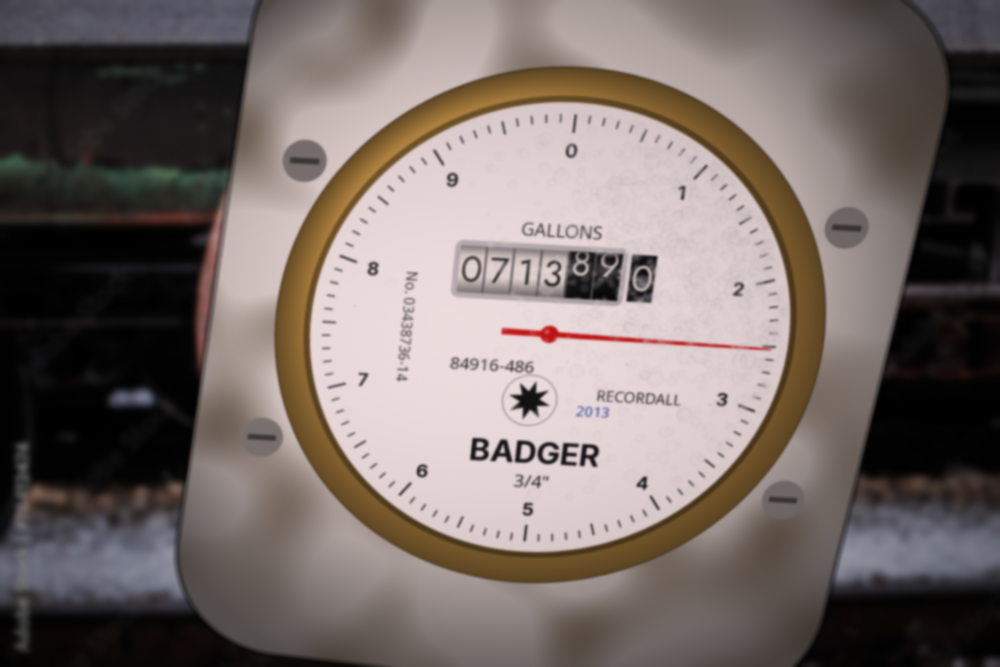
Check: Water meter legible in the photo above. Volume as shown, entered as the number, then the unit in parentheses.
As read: 713892.5 (gal)
